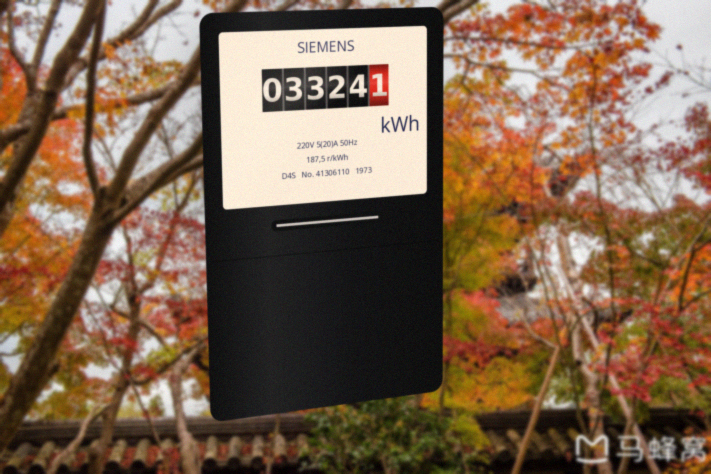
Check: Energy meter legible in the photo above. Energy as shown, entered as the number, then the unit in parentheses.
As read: 3324.1 (kWh)
